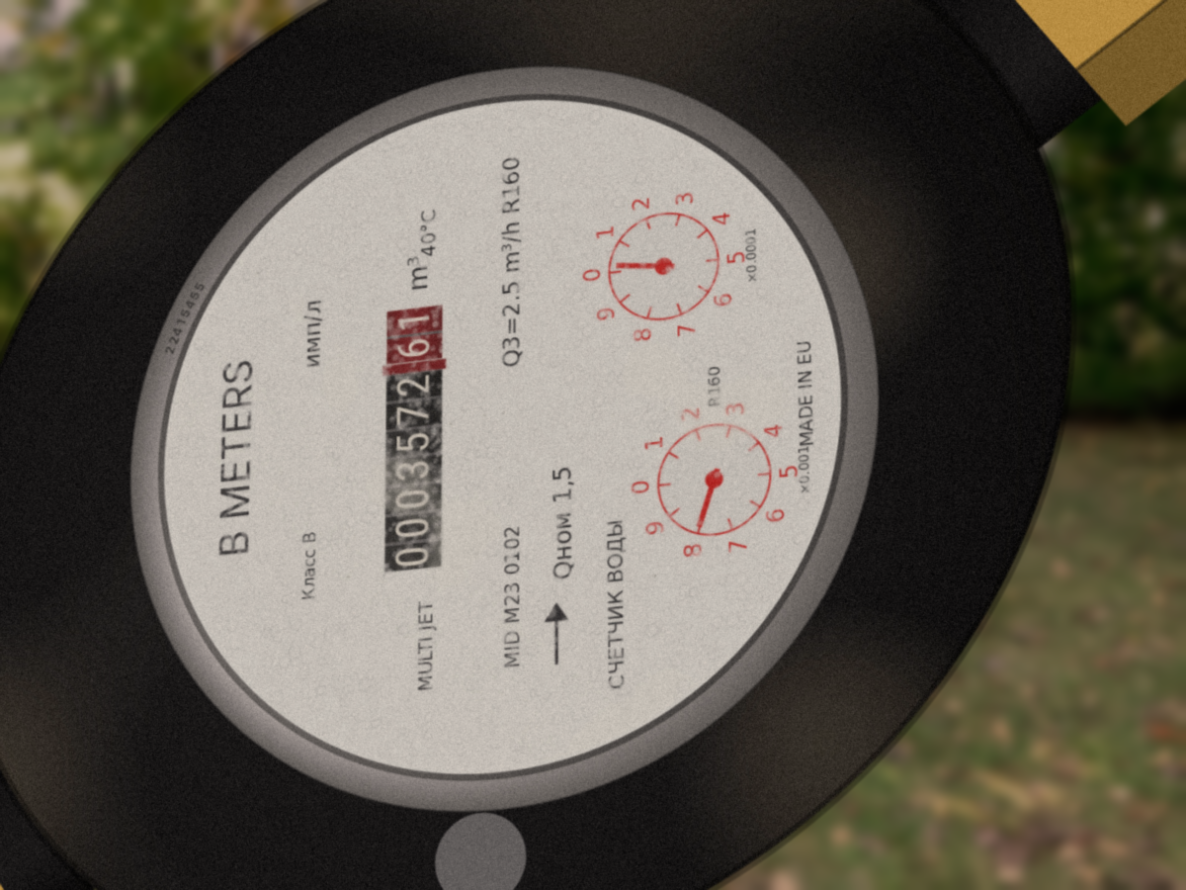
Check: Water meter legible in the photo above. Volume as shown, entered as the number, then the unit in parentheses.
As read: 3572.6180 (m³)
